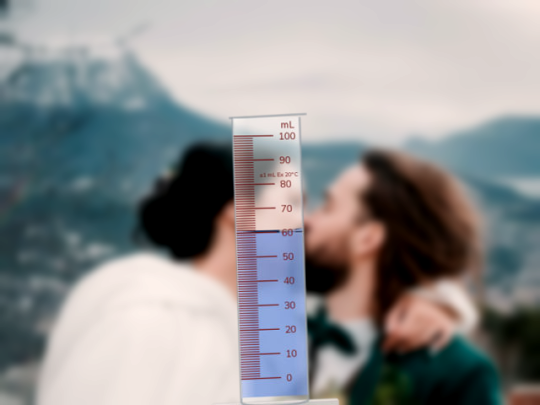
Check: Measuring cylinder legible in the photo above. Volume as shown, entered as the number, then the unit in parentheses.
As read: 60 (mL)
